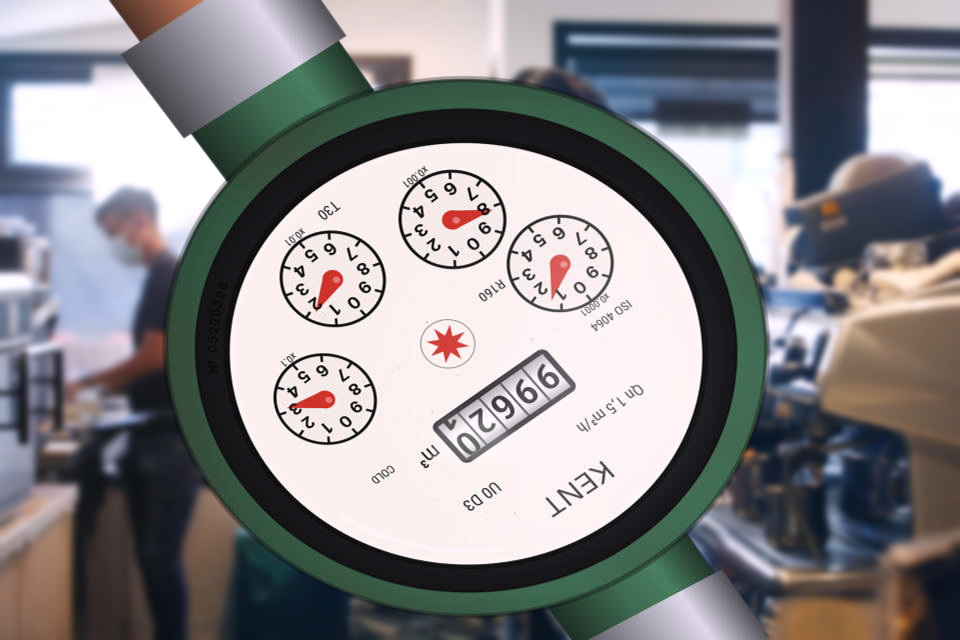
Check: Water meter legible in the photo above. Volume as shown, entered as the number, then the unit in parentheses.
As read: 99620.3181 (m³)
